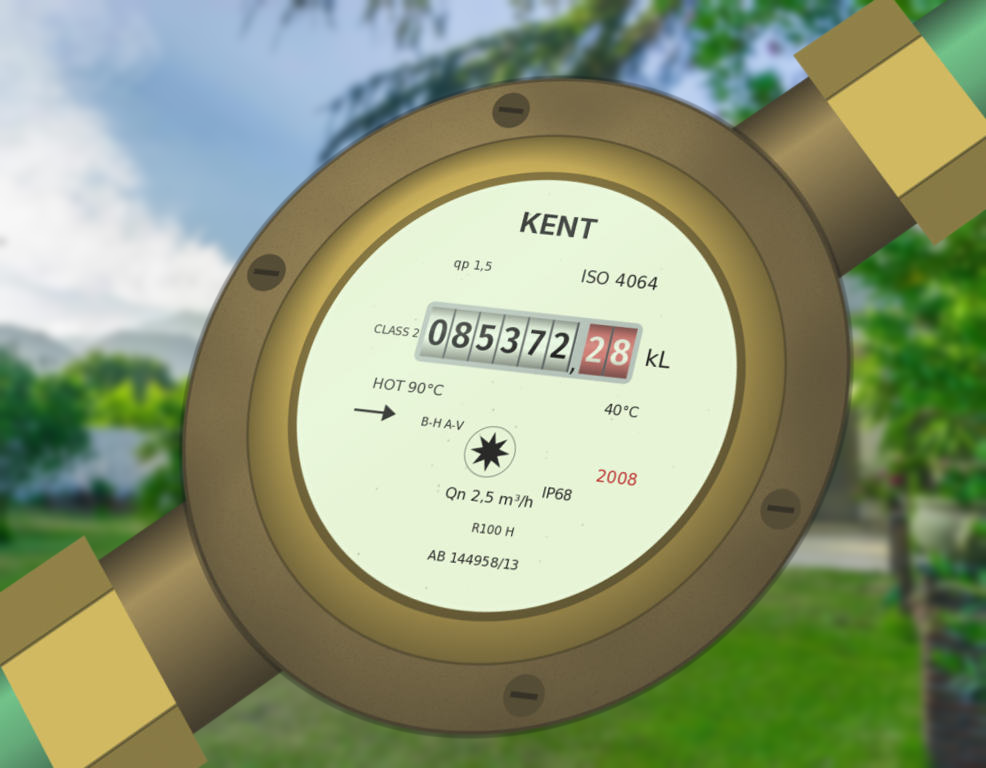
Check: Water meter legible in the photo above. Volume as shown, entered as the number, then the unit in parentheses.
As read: 85372.28 (kL)
